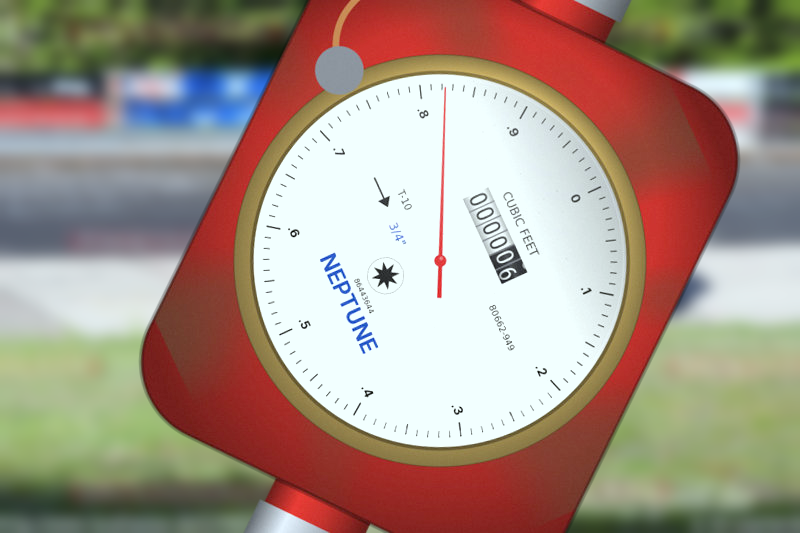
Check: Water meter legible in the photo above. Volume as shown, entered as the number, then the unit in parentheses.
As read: 5.82 (ft³)
